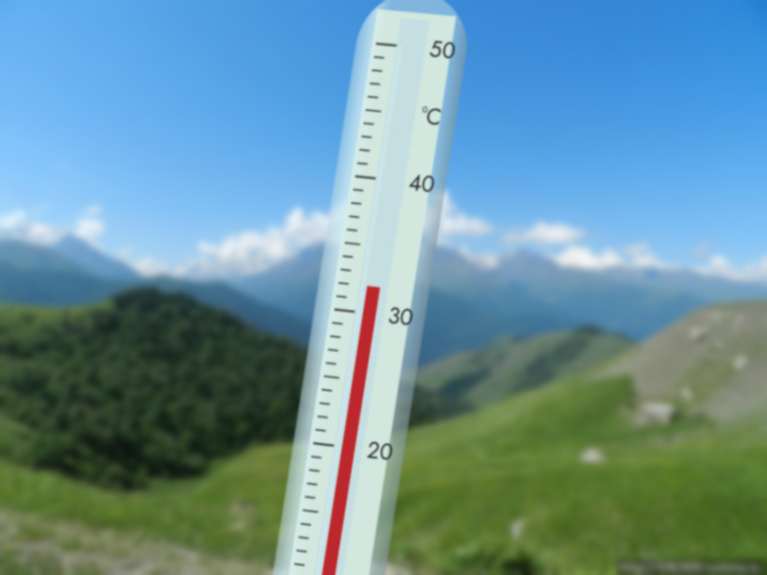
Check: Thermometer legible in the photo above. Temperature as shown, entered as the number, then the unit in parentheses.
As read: 32 (°C)
